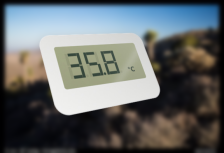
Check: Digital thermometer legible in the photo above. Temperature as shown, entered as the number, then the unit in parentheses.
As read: 35.8 (°C)
